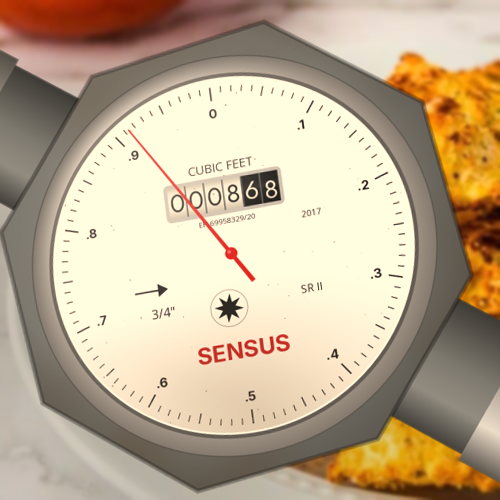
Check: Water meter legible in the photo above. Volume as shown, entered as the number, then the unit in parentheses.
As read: 867.91 (ft³)
